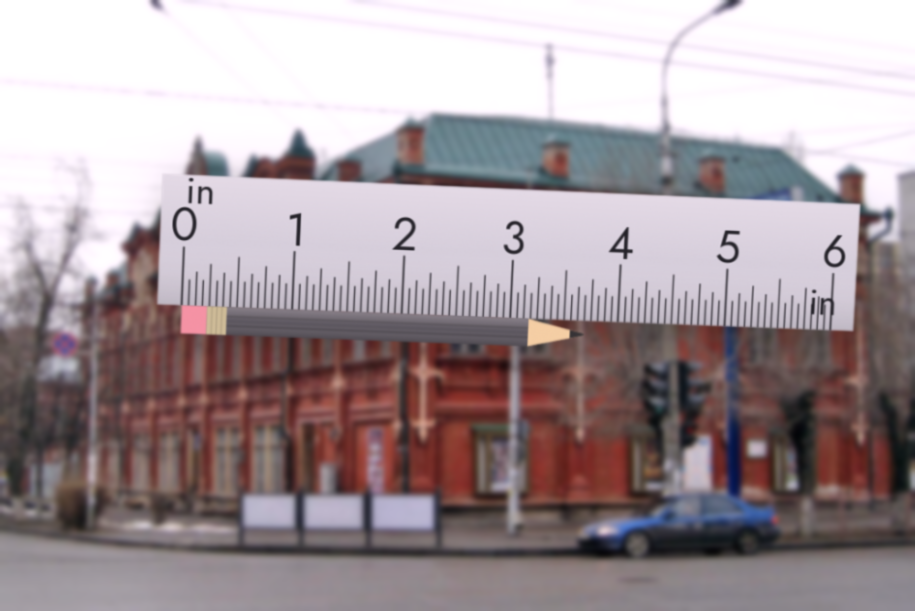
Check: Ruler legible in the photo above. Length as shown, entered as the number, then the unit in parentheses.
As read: 3.6875 (in)
